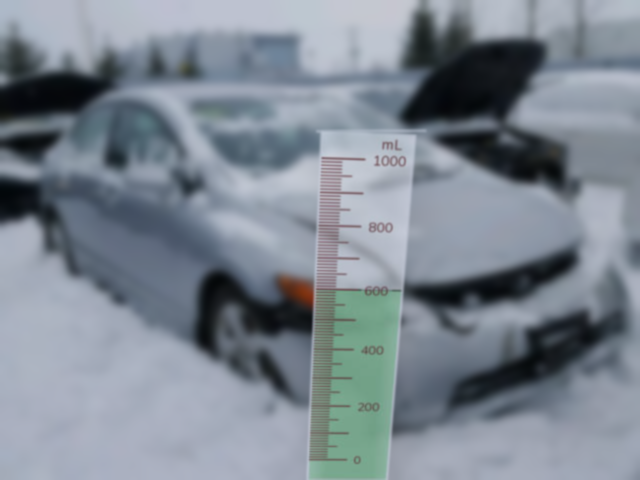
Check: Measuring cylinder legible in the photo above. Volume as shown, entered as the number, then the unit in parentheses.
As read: 600 (mL)
